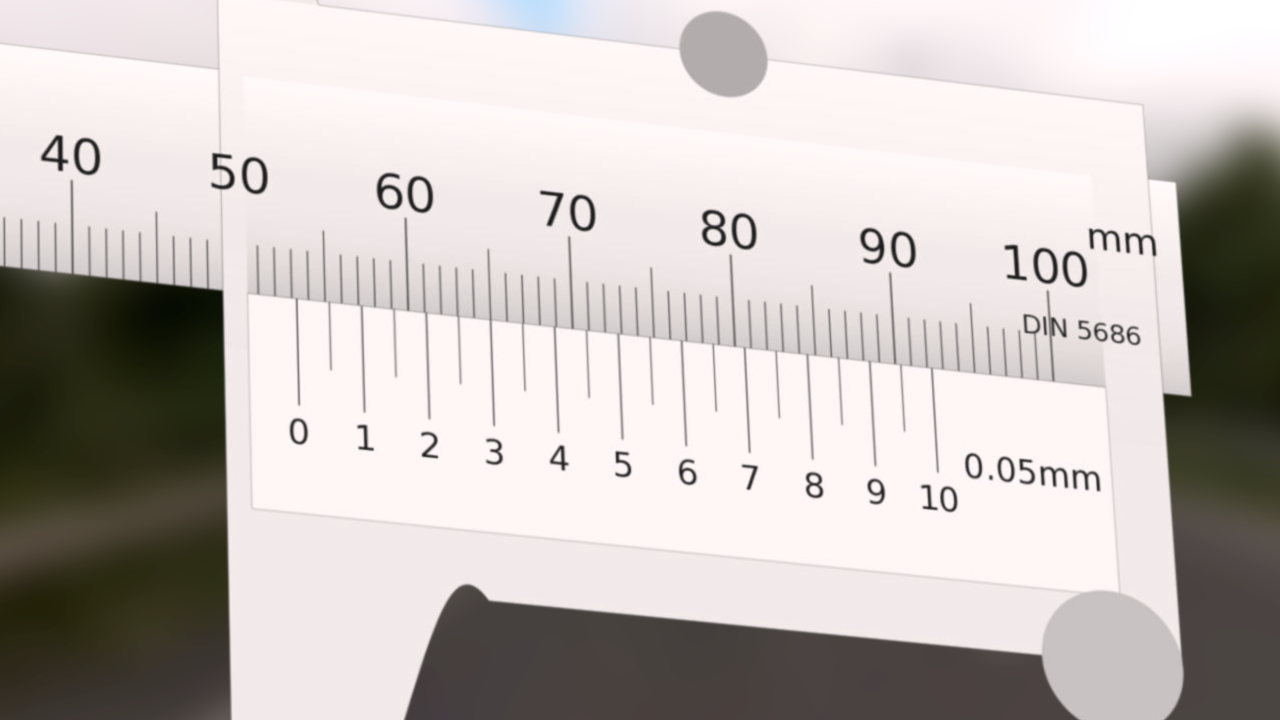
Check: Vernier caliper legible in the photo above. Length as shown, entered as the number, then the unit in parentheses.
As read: 53.3 (mm)
